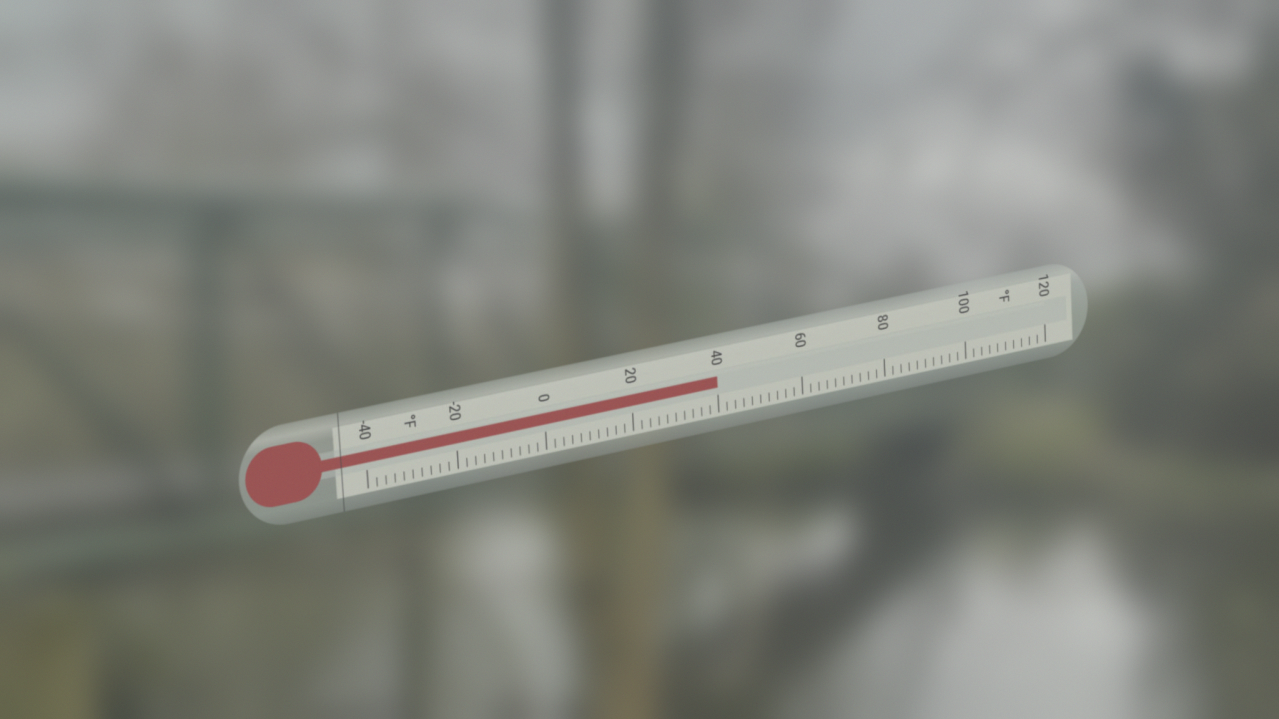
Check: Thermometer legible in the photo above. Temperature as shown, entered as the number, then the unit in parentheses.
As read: 40 (°F)
